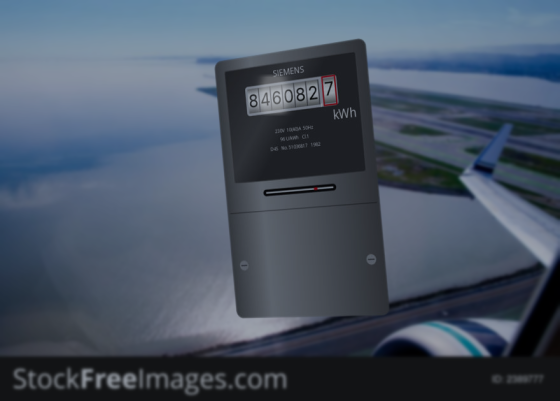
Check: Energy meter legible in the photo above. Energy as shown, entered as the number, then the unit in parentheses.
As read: 846082.7 (kWh)
